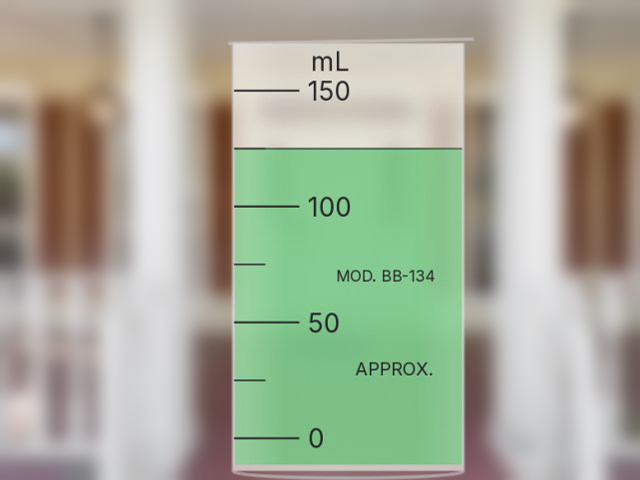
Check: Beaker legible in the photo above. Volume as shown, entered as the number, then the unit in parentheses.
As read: 125 (mL)
